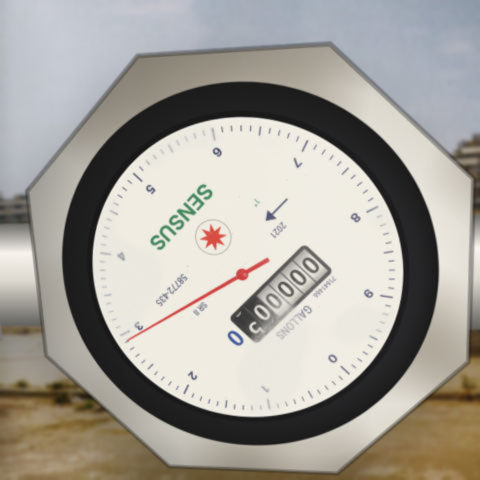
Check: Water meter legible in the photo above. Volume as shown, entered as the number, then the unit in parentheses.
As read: 52.9 (gal)
